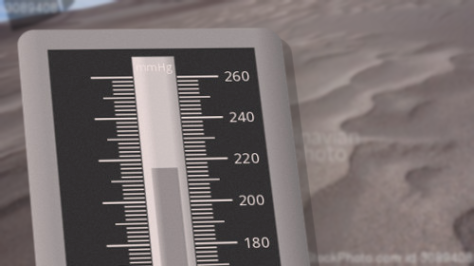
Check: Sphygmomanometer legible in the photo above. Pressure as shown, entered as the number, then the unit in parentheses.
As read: 216 (mmHg)
